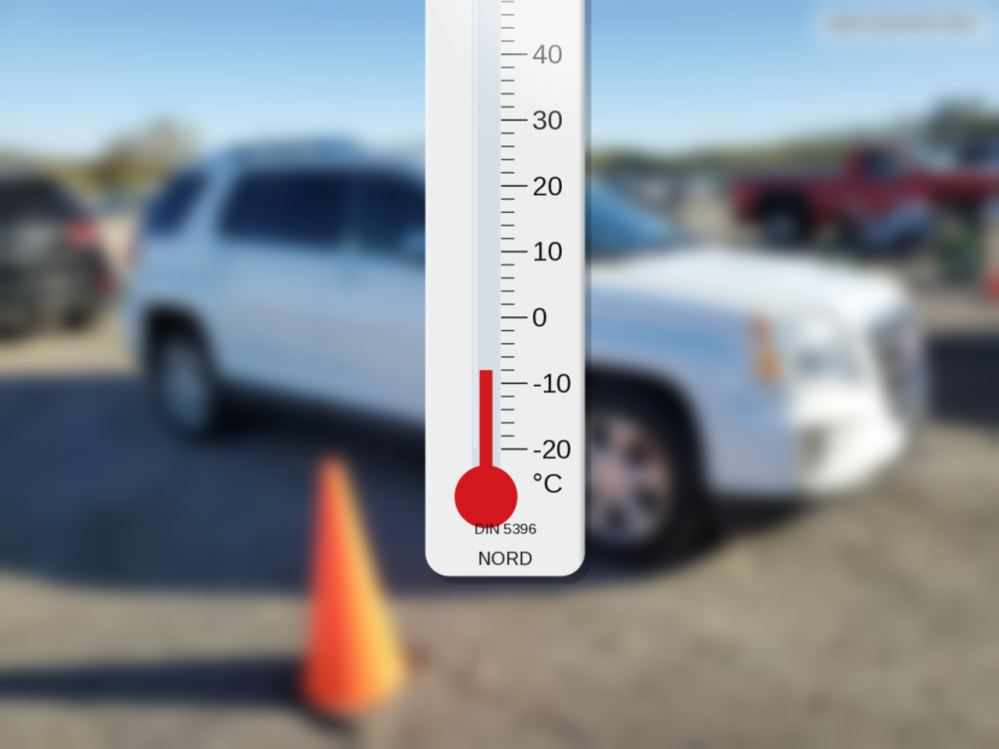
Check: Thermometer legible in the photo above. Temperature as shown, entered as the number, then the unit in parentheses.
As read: -8 (°C)
